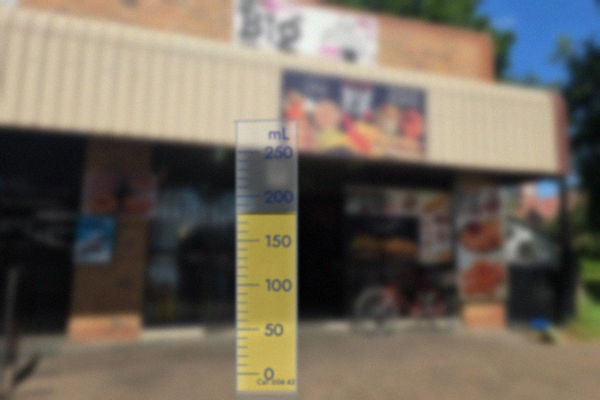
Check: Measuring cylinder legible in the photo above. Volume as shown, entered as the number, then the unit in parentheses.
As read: 180 (mL)
